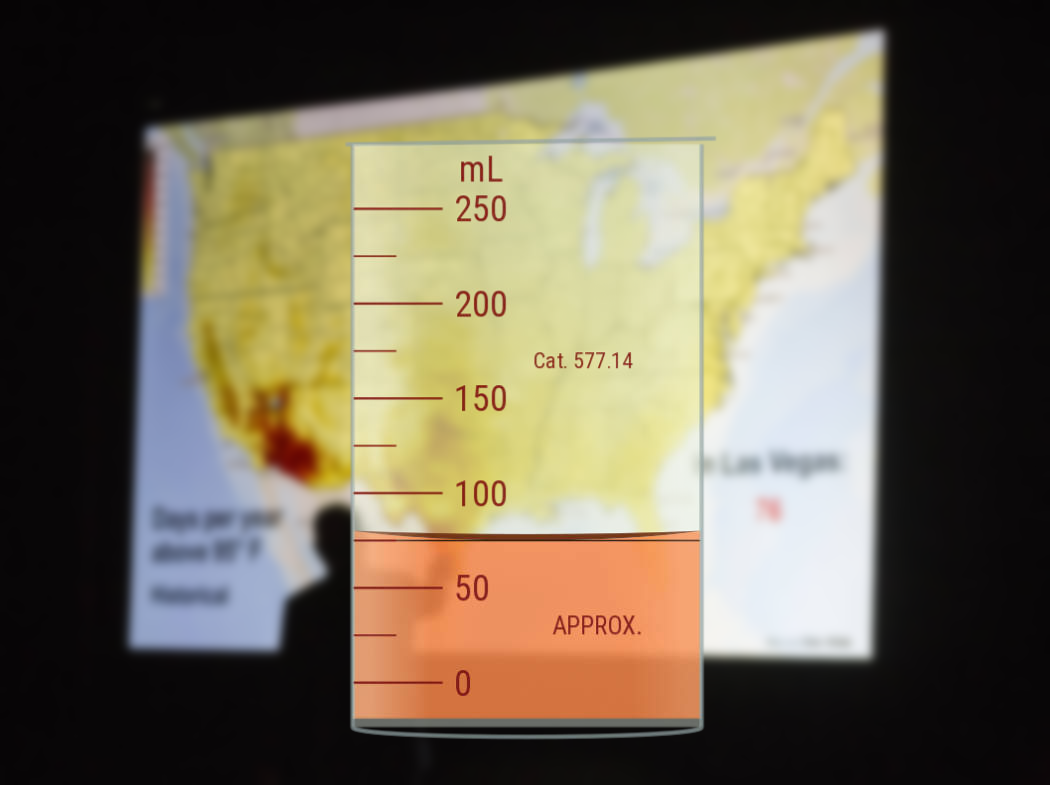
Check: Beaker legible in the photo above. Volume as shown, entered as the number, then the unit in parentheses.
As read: 75 (mL)
